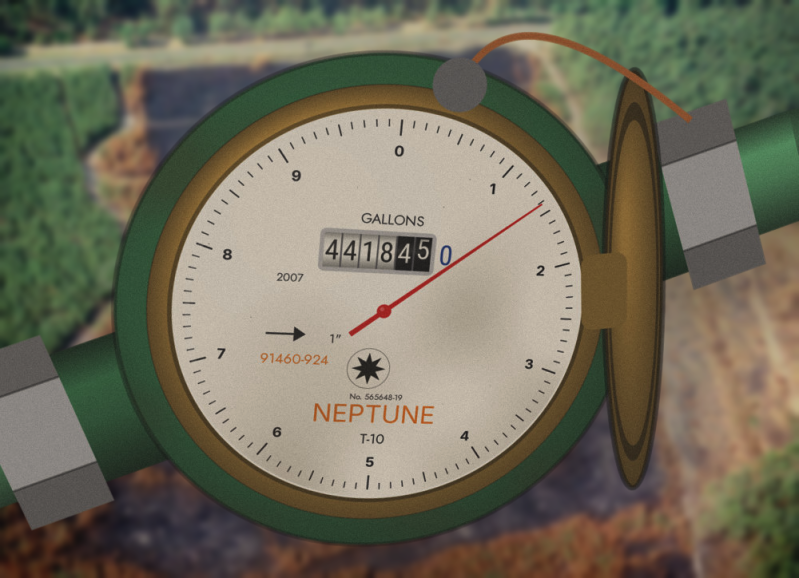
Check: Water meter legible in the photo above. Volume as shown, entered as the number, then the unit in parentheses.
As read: 4418451.4 (gal)
